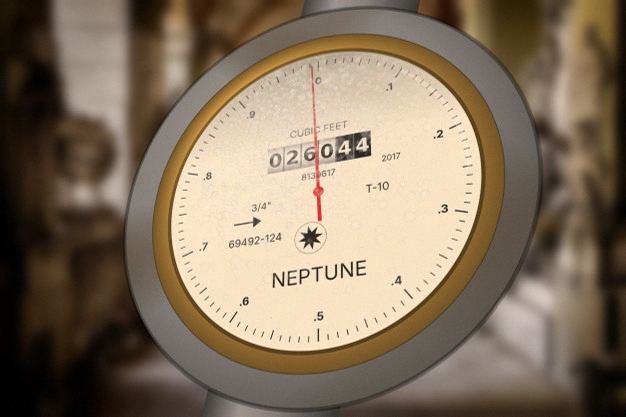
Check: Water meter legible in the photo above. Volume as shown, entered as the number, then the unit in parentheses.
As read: 26043.99 (ft³)
